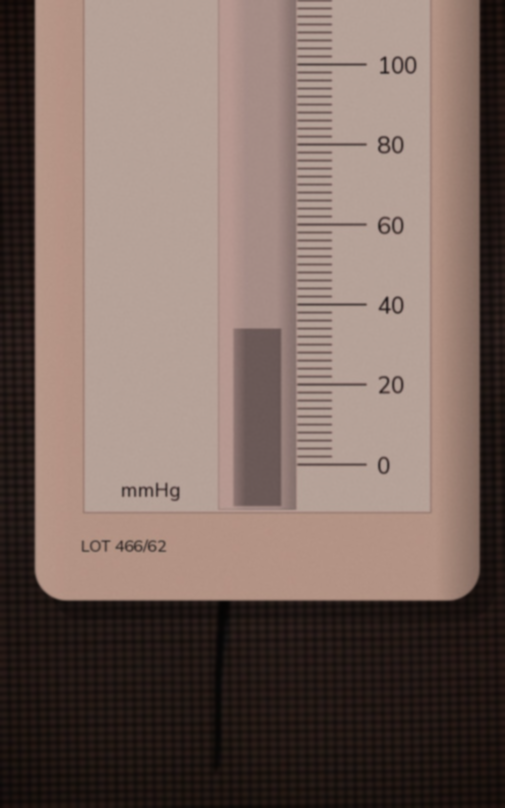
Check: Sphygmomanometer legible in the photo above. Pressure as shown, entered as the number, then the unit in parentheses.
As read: 34 (mmHg)
